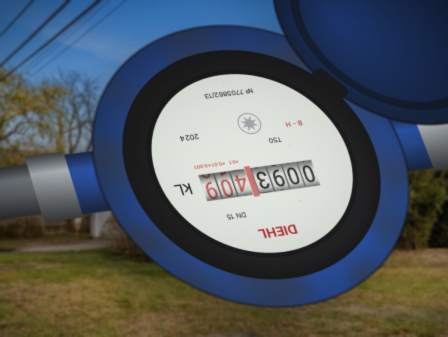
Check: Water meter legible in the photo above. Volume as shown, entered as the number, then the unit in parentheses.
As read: 93.409 (kL)
